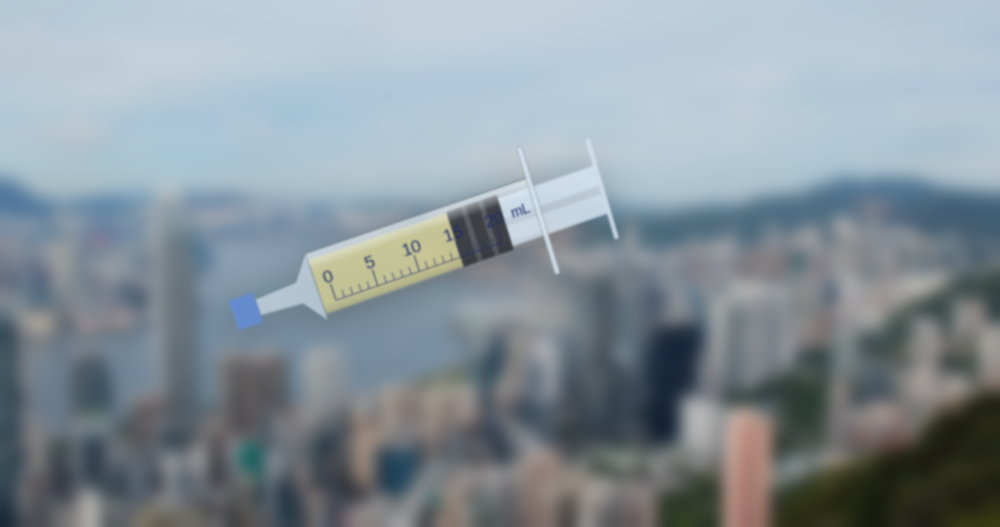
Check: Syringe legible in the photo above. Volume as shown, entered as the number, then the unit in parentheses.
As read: 15 (mL)
